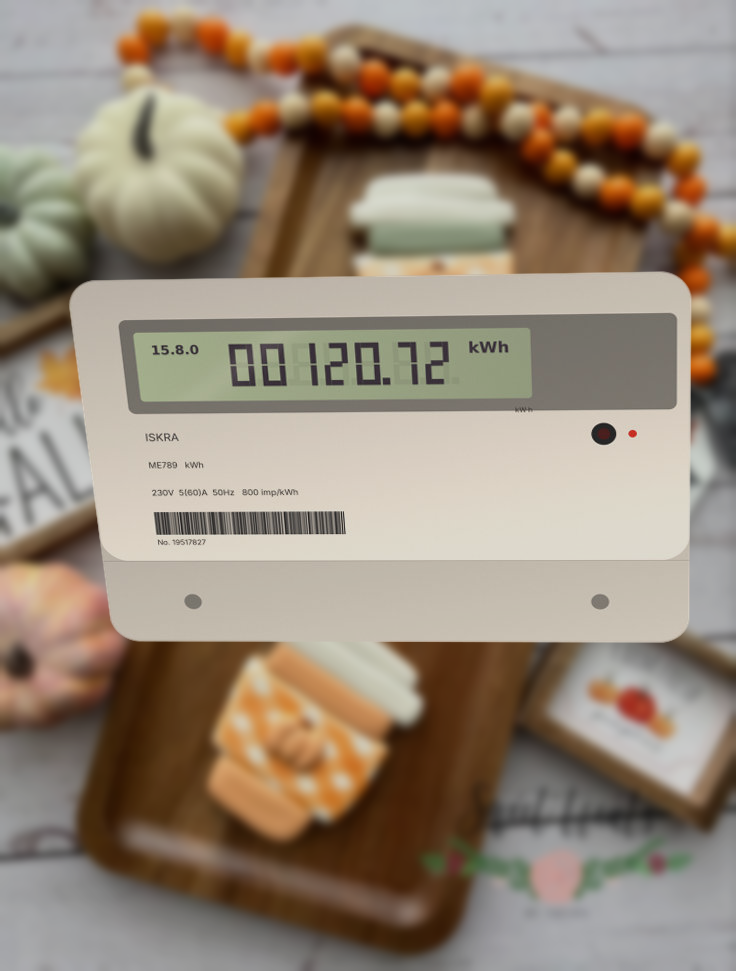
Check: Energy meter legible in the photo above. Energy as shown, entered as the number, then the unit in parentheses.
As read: 120.72 (kWh)
